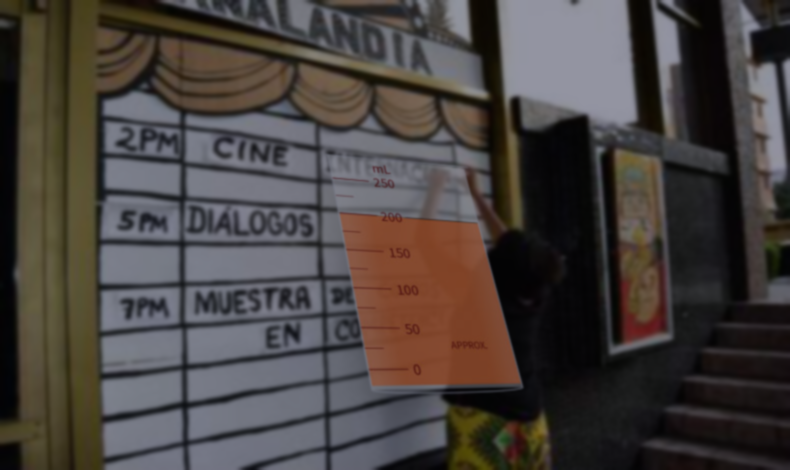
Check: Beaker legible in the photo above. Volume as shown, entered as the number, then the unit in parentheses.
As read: 200 (mL)
